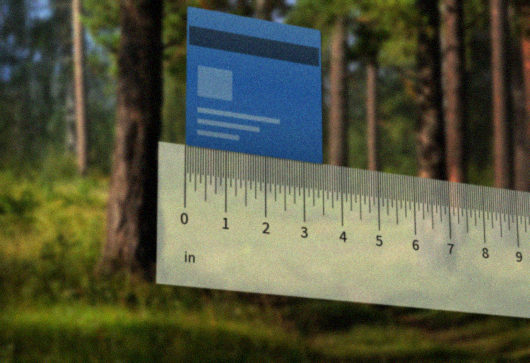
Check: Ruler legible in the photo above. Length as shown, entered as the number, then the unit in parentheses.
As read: 3.5 (in)
